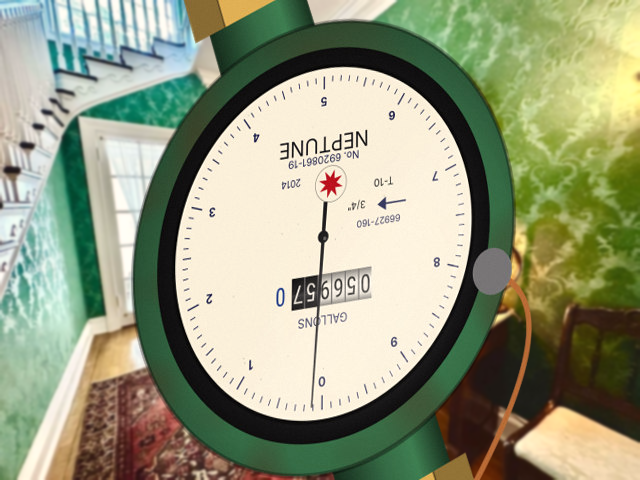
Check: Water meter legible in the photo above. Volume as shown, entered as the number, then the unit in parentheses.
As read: 569570.1 (gal)
